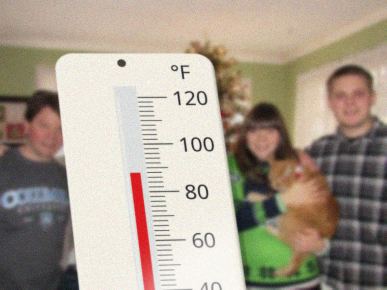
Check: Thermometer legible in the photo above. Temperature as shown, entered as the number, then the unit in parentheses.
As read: 88 (°F)
